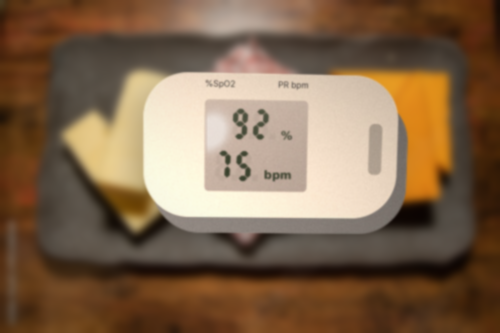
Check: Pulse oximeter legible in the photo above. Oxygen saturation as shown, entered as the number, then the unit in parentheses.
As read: 92 (%)
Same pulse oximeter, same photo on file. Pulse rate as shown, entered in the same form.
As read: 75 (bpm)
